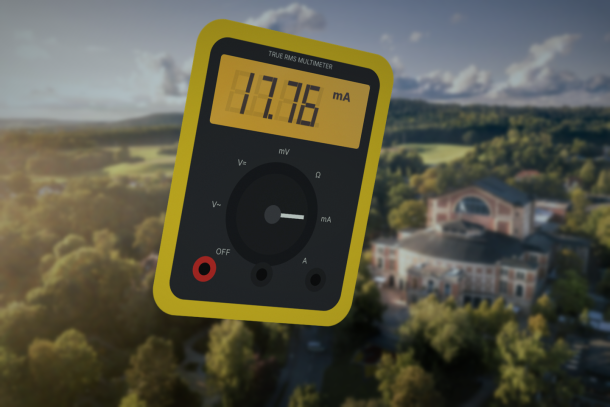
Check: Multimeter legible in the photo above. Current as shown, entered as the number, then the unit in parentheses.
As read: 17.76 (mA)
